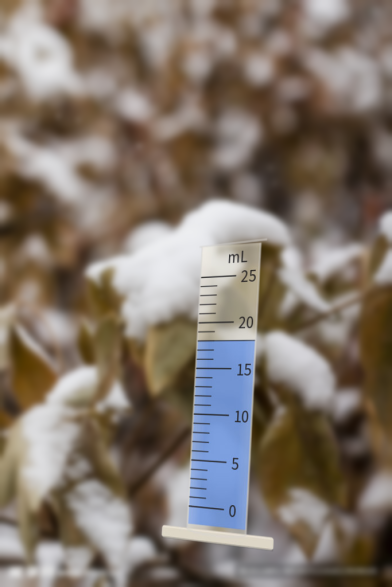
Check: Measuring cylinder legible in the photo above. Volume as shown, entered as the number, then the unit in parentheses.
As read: 18 (mL)
